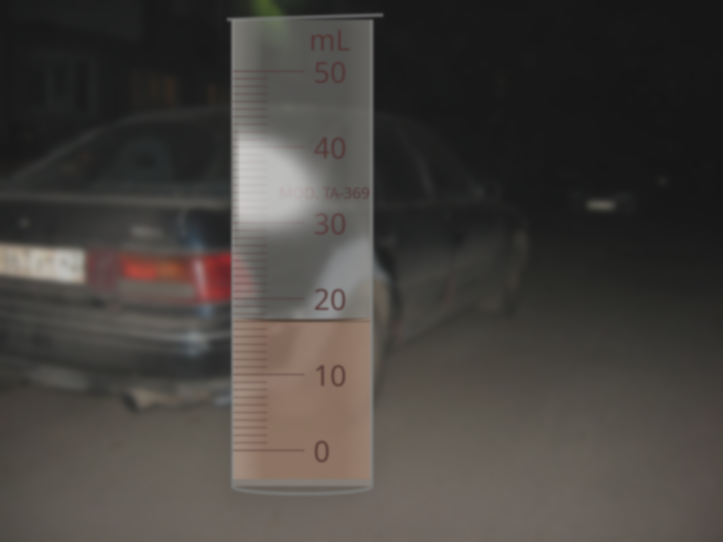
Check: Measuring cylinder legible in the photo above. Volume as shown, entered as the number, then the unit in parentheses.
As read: 17 (mL)
